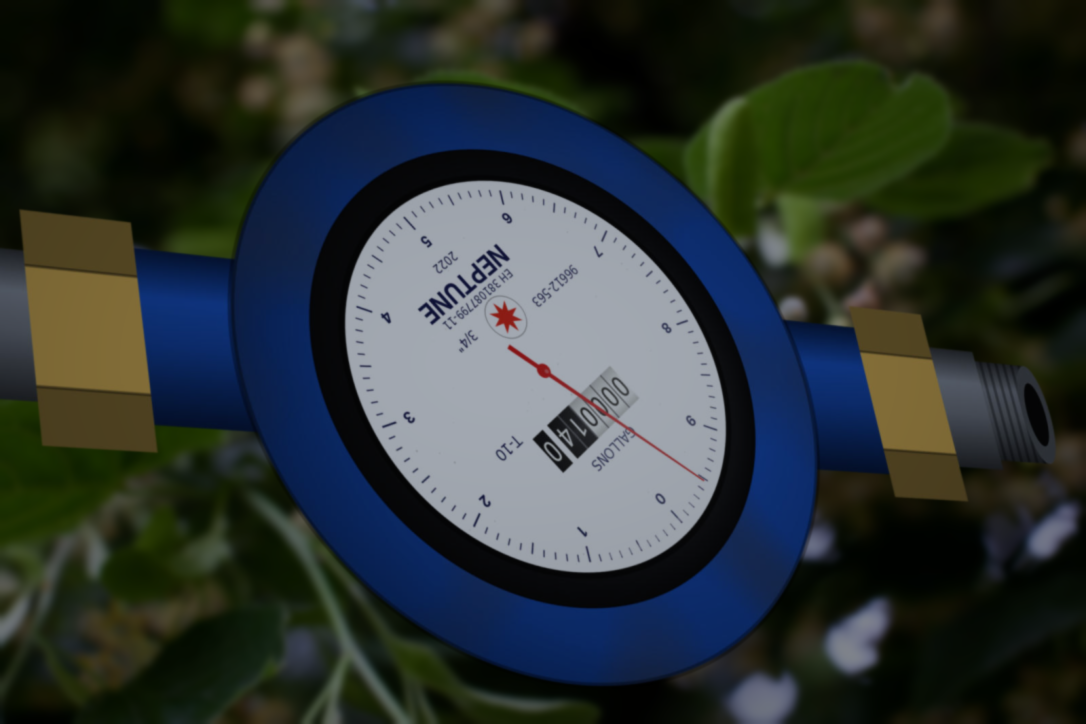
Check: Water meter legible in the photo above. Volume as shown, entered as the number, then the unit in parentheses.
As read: 139.5 (gal)
